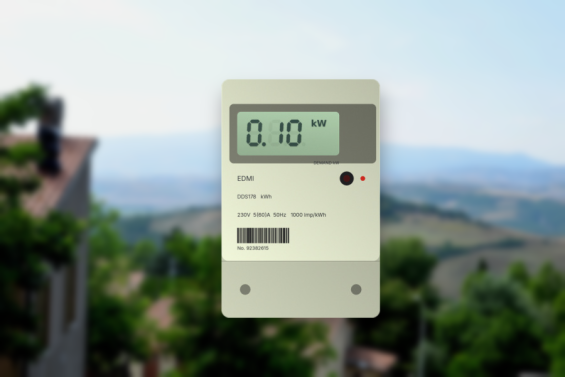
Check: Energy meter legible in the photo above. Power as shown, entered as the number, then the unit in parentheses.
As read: 0.10 (kW)
